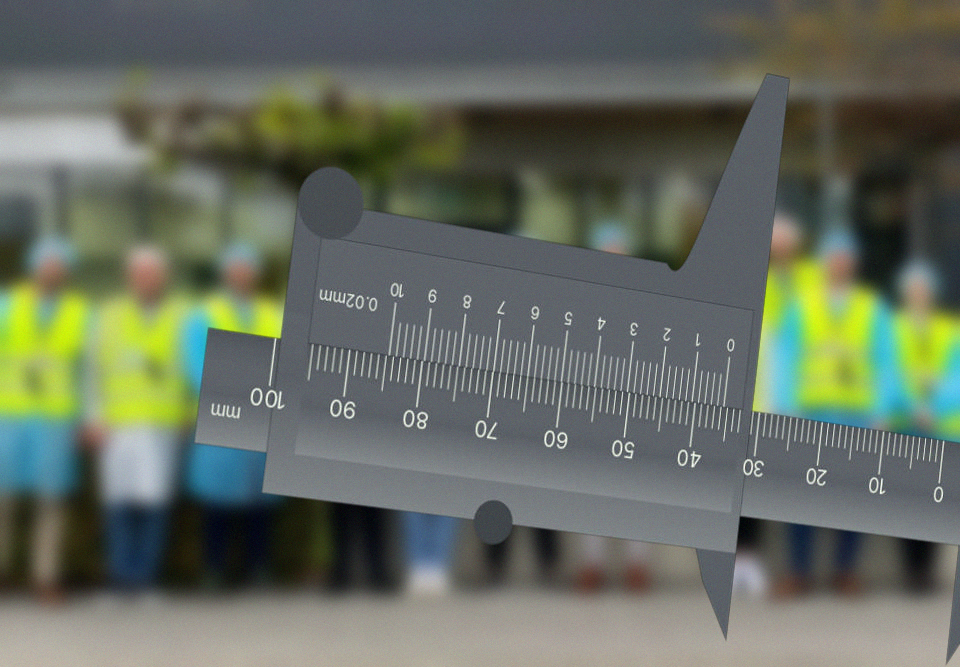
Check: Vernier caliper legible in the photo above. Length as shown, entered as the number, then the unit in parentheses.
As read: 35.6 (mm)
